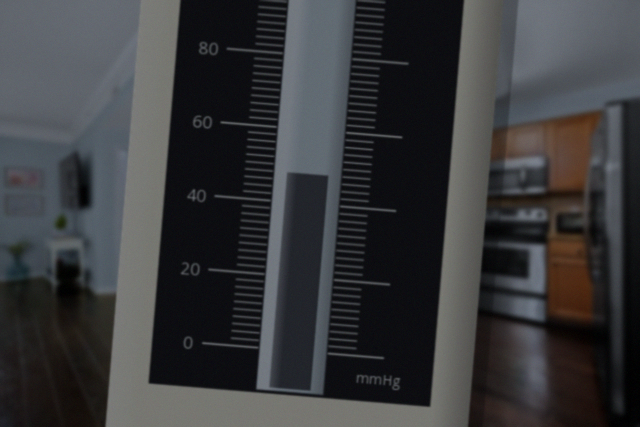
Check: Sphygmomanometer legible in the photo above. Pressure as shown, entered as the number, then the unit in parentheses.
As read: 48 (mmHg)
